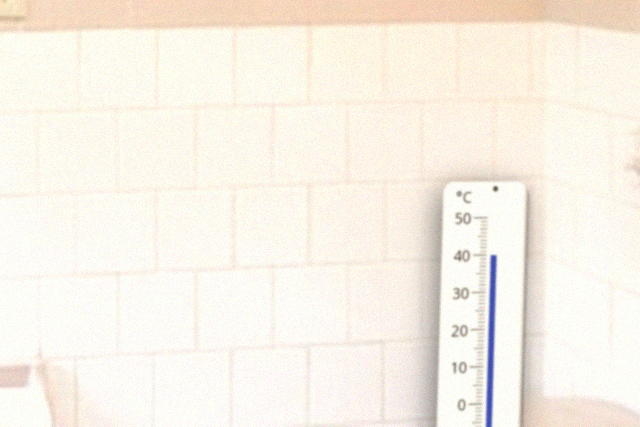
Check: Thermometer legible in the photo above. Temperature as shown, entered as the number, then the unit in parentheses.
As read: 40 (°C)
